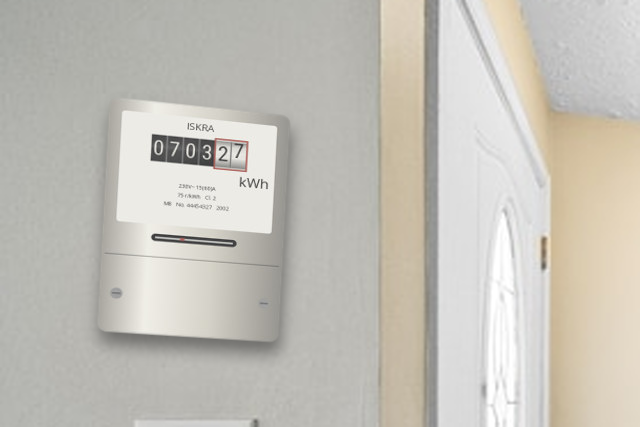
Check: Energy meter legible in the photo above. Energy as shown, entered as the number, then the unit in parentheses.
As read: 703.27 (kWh)
